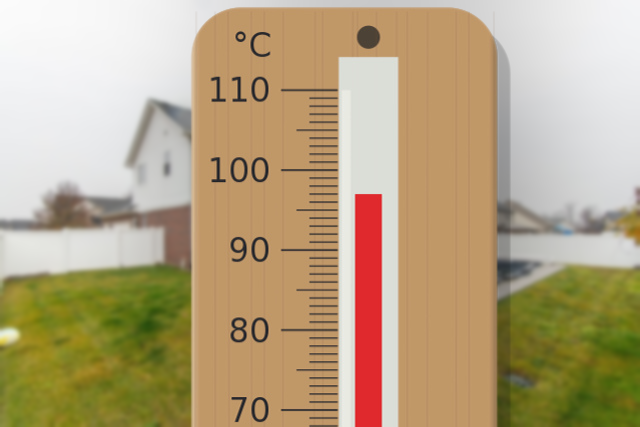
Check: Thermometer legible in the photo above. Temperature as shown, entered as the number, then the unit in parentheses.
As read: 97 (°C)
